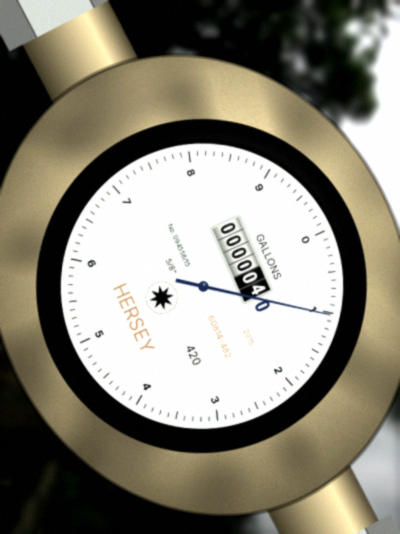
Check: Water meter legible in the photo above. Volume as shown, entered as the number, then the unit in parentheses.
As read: 41.0 (gal)
